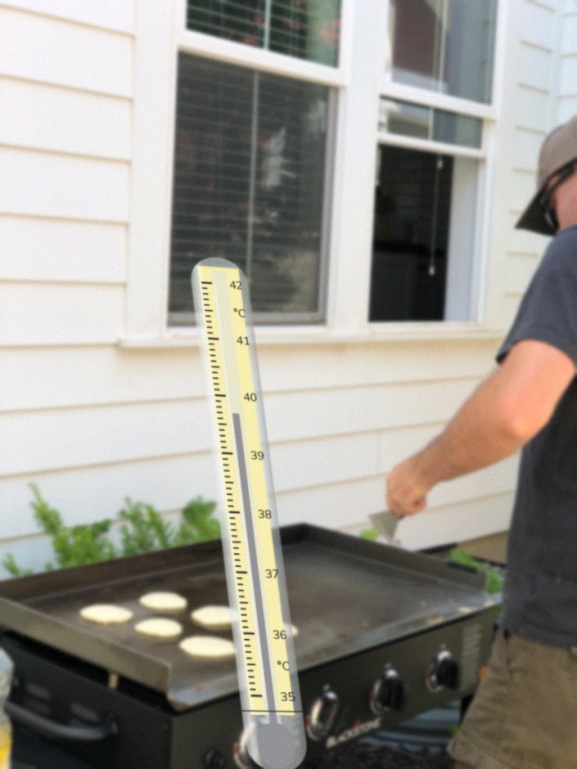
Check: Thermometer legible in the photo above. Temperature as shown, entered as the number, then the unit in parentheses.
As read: 39.7 (°C)
